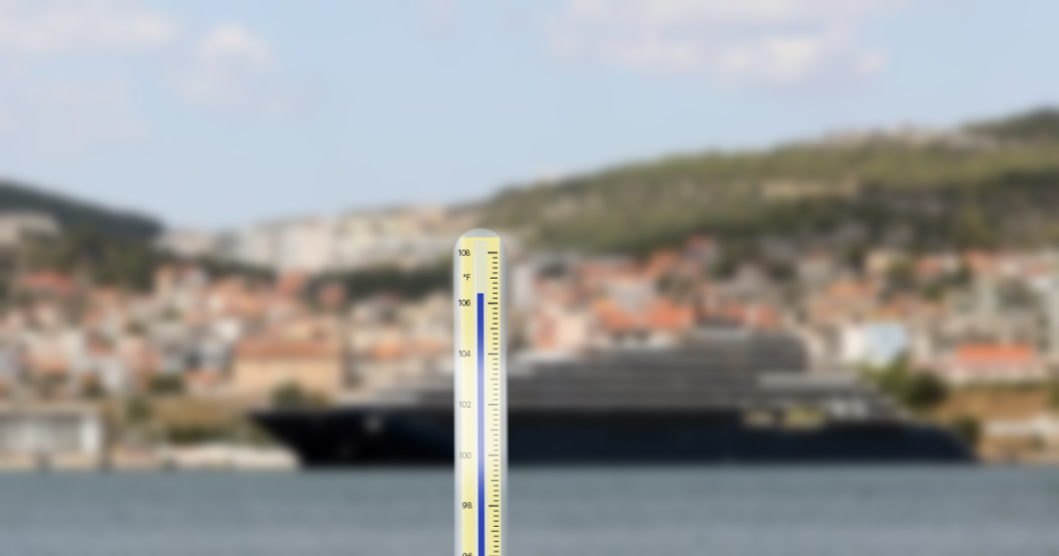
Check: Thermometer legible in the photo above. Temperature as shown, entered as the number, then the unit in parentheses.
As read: 106.4 (°F)
